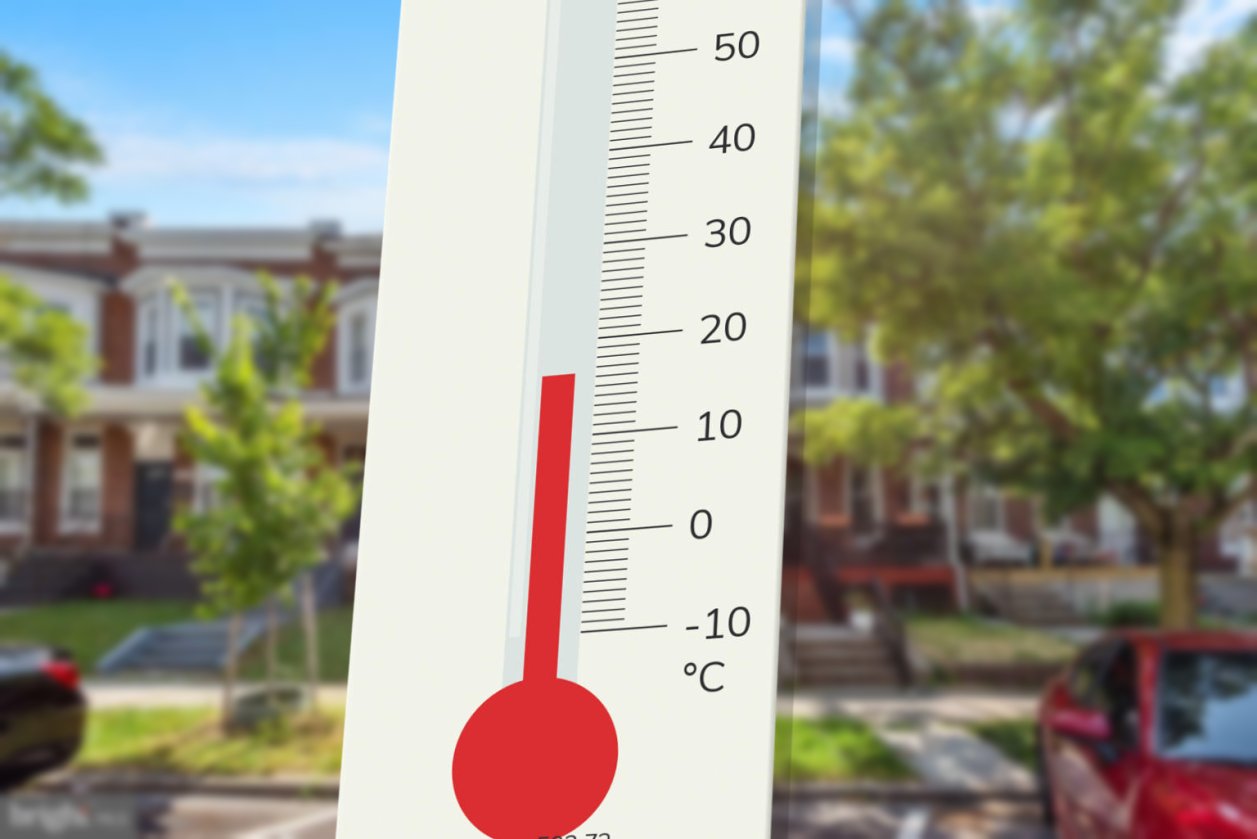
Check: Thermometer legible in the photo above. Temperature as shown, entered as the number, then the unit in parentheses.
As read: 16.5 (°C)
